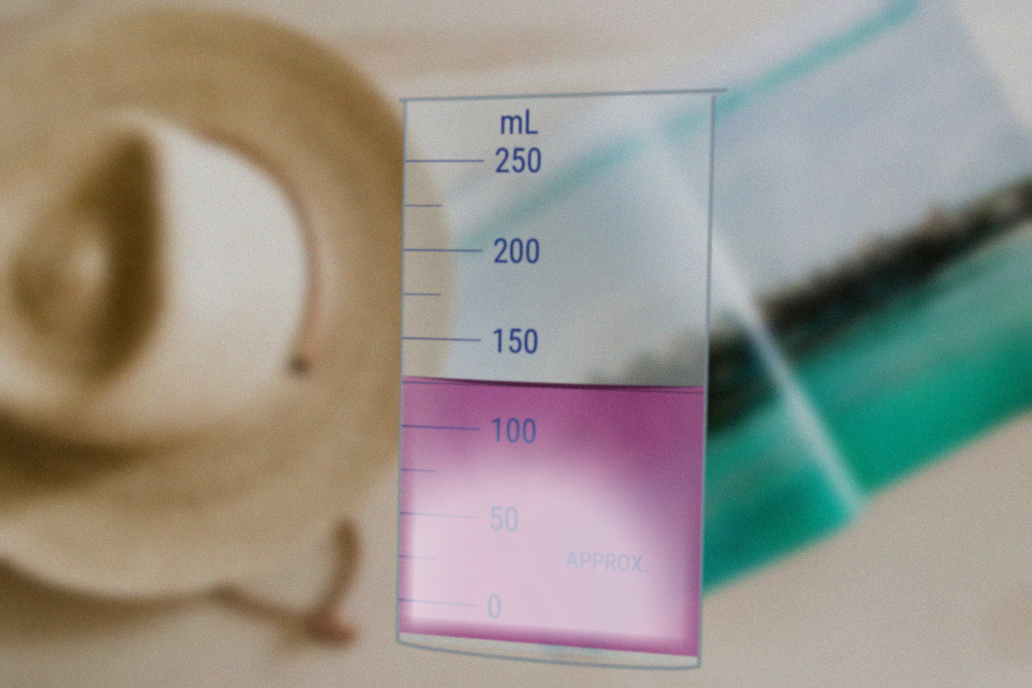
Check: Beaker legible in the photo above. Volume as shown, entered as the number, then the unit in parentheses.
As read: 125 (mL)
